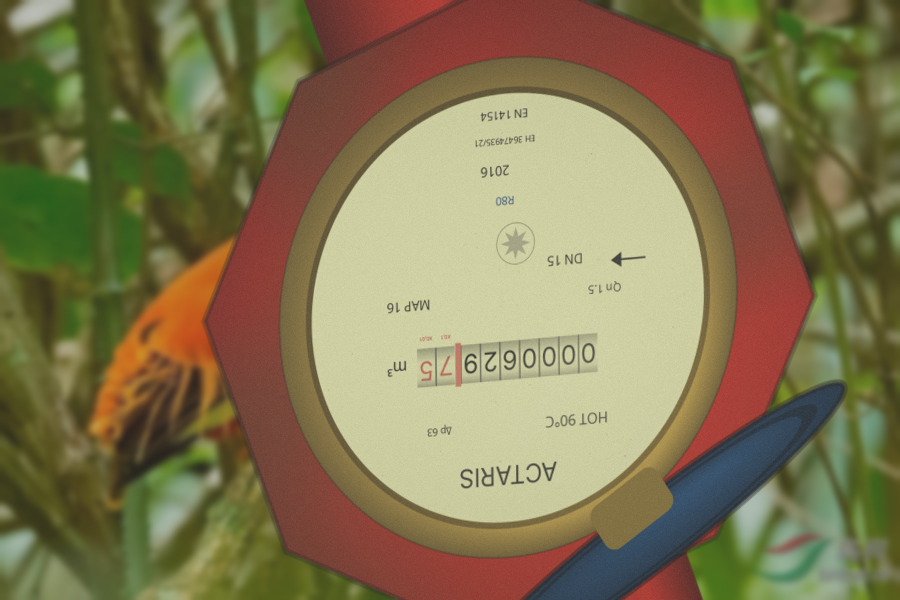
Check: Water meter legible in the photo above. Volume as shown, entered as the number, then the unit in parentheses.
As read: 629.75 (m³)
